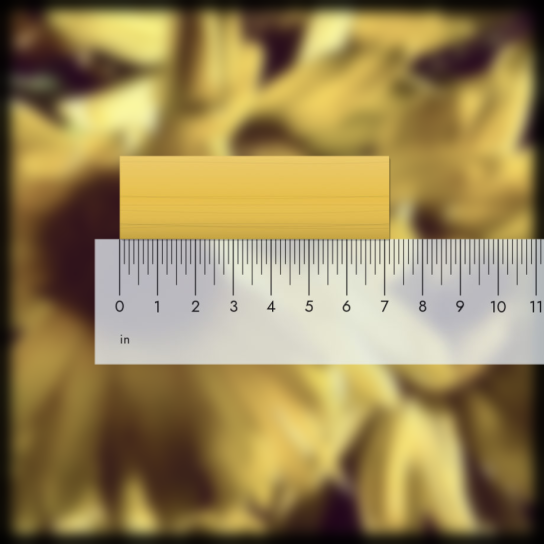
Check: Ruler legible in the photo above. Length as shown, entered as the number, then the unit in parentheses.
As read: 7.125 (in)
